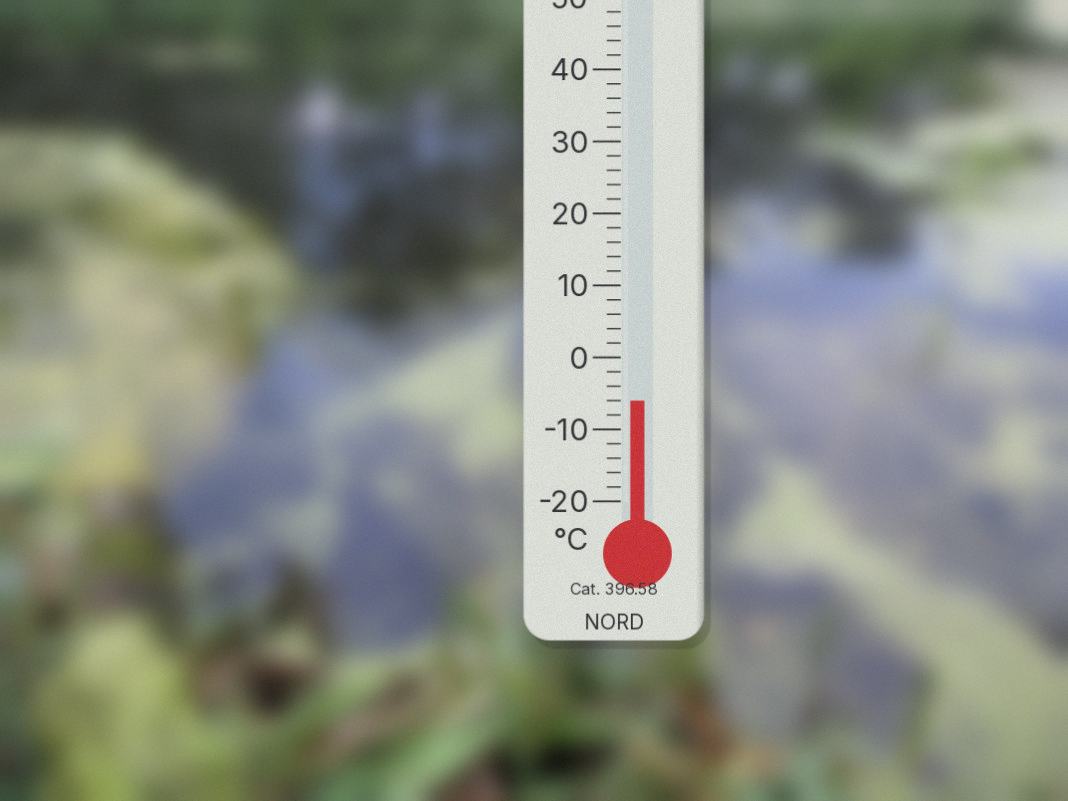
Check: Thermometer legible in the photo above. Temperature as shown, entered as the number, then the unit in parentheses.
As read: -6 (°C)
